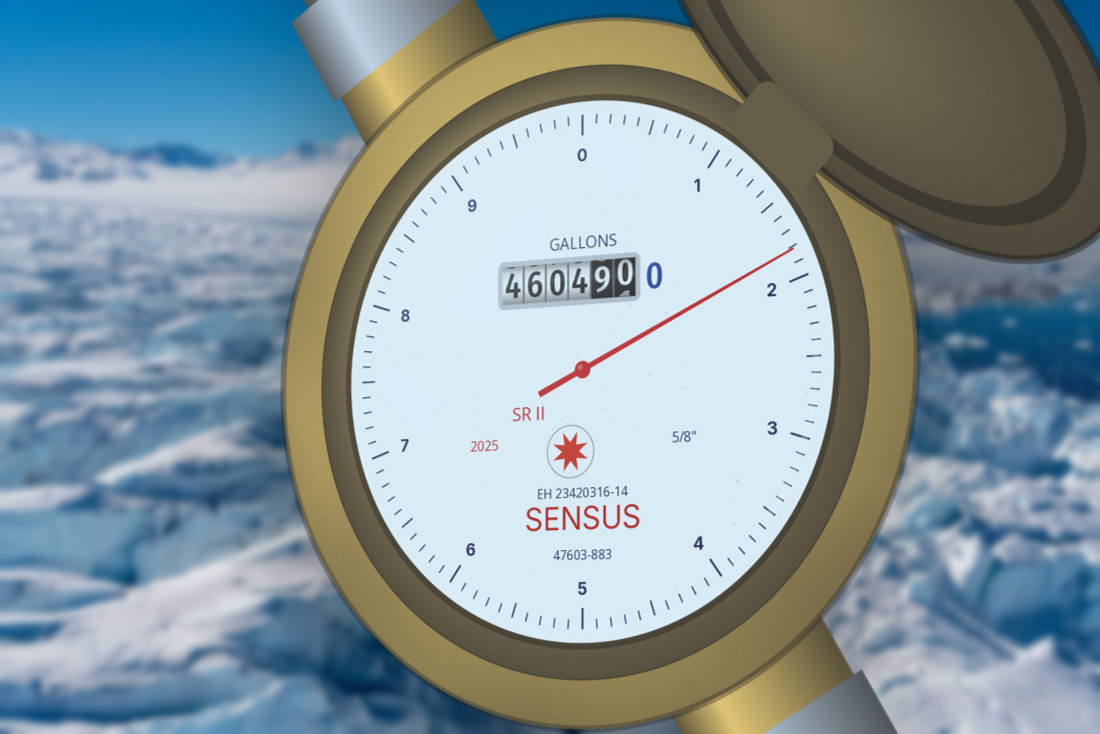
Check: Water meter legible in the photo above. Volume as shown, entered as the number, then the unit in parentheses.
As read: 4604901.8 (gal)
